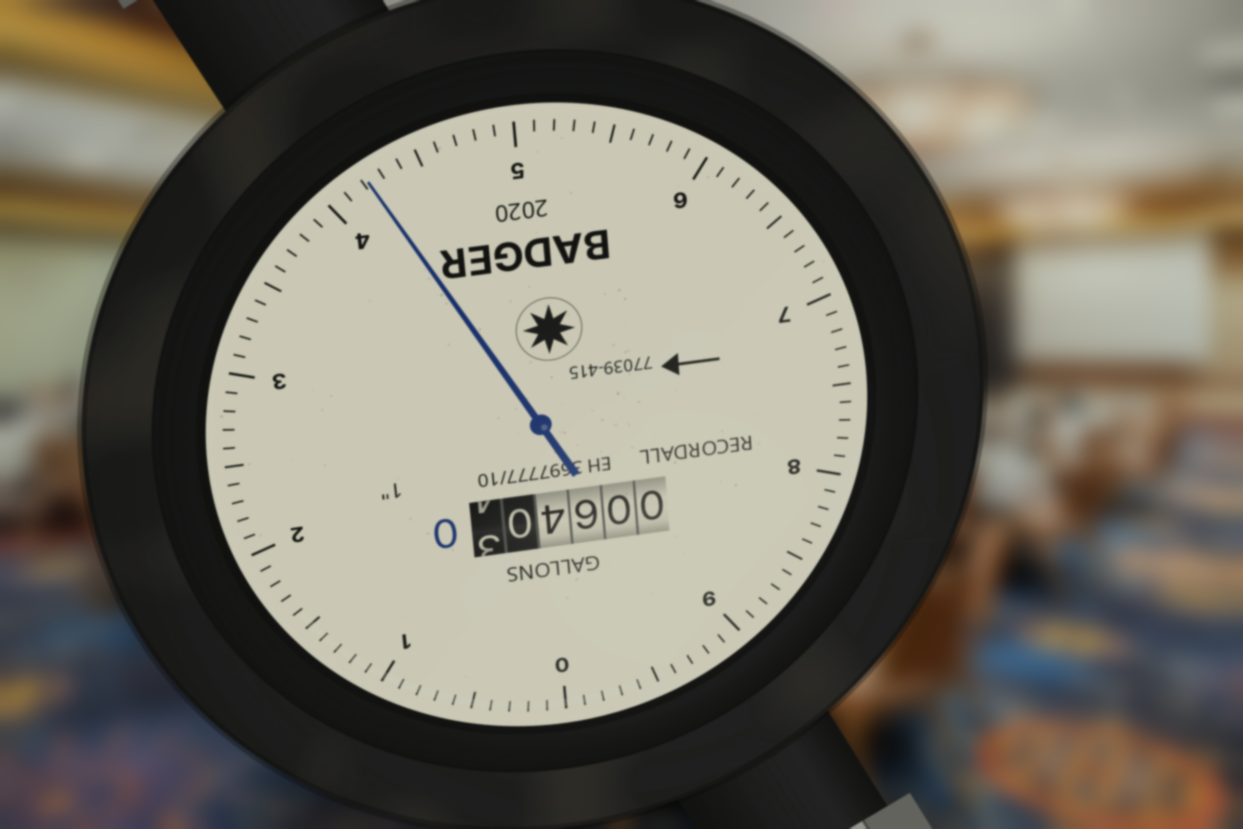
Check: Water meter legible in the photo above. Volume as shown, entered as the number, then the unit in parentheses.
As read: 64034.2 (gal)
